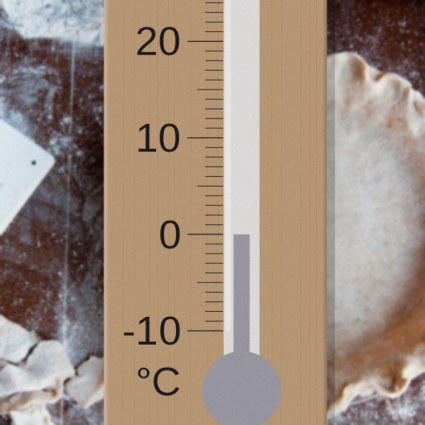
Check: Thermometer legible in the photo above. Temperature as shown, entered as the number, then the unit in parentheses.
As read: 0 (°C)
